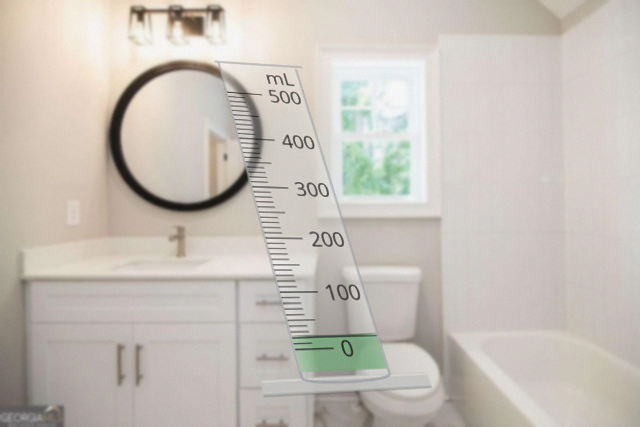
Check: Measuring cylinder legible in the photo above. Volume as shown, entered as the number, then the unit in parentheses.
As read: 20 (mL)
